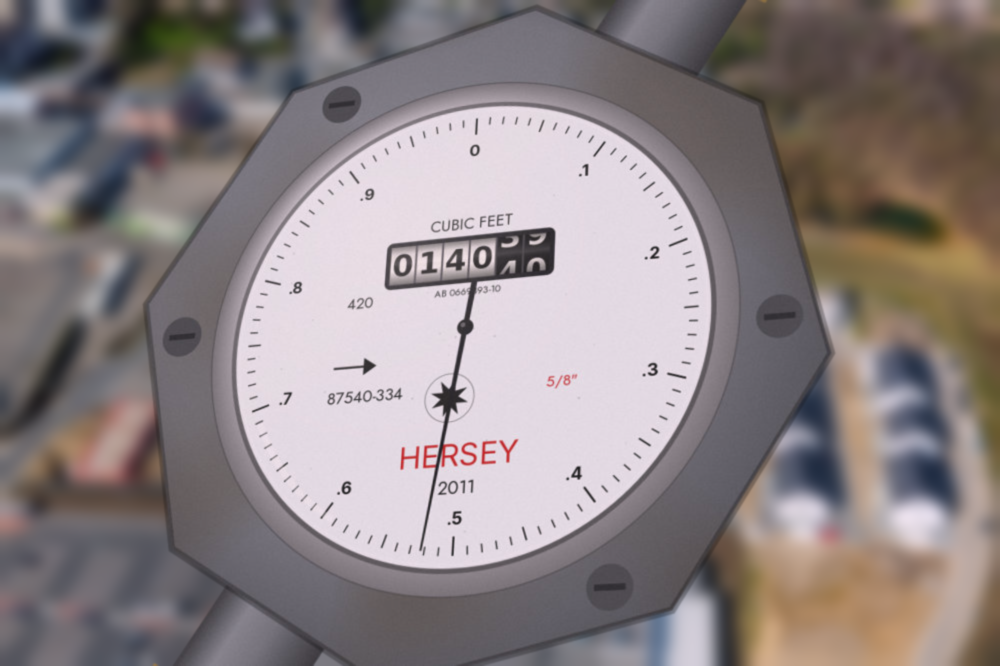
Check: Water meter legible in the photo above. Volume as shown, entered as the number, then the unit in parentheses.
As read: 14039.52 (ft³)
